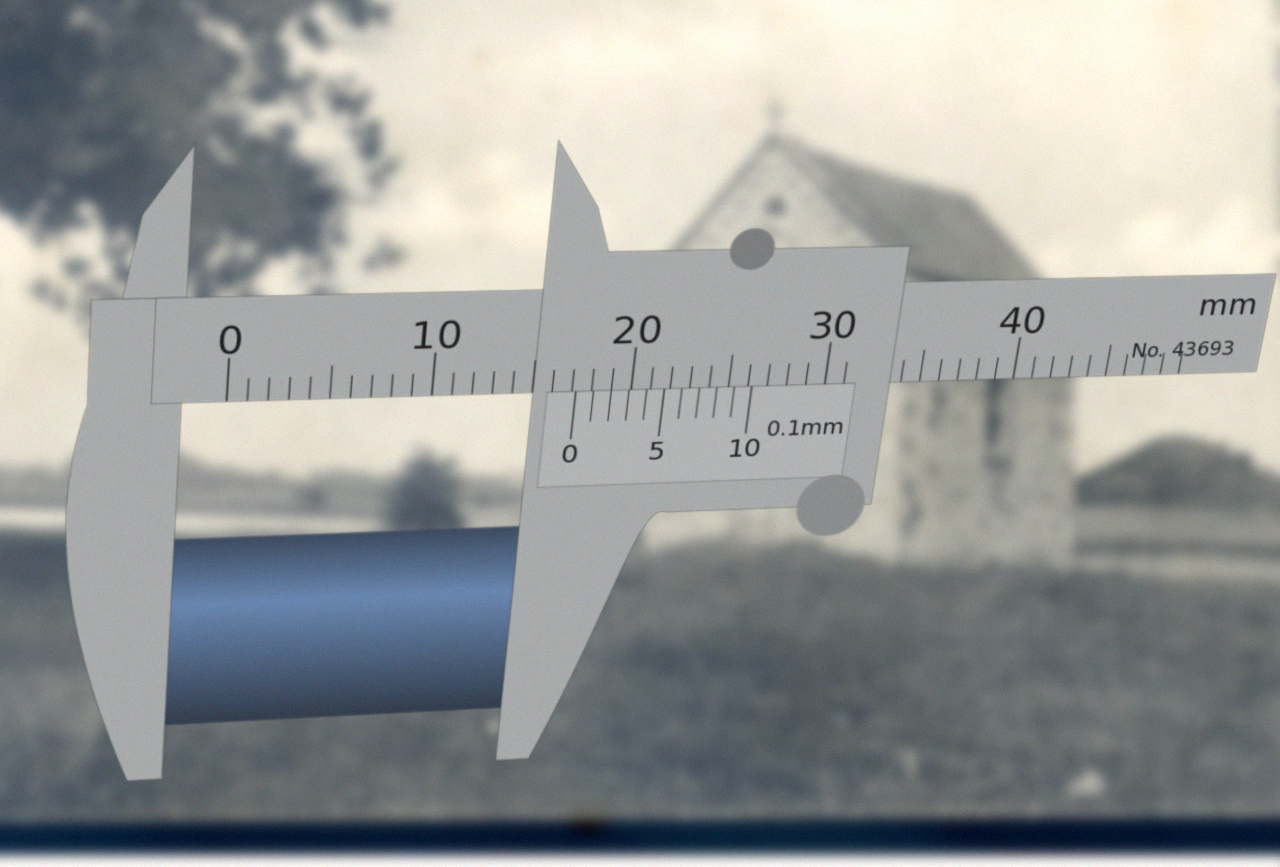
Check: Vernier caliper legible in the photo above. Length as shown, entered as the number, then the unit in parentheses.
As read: 17.2 (mm)
